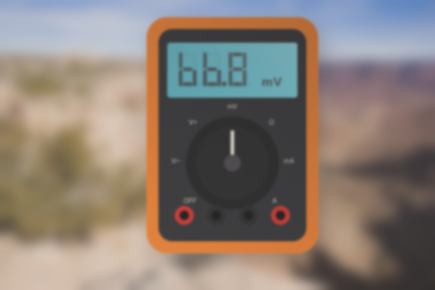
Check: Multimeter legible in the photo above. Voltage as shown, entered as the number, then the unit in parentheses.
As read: 66.8 (mV)
